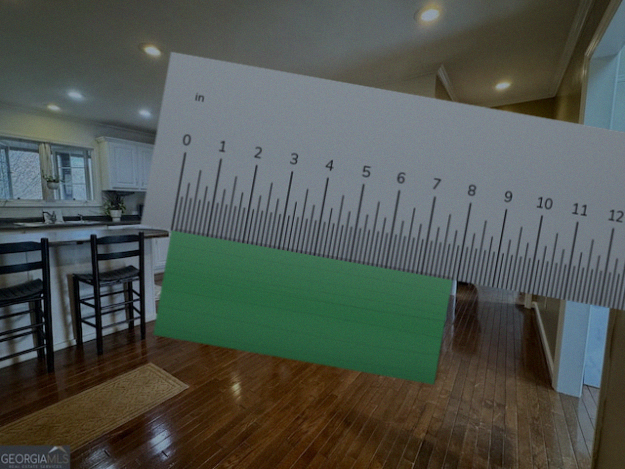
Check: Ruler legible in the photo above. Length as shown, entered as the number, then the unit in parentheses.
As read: 7.875 (in)
